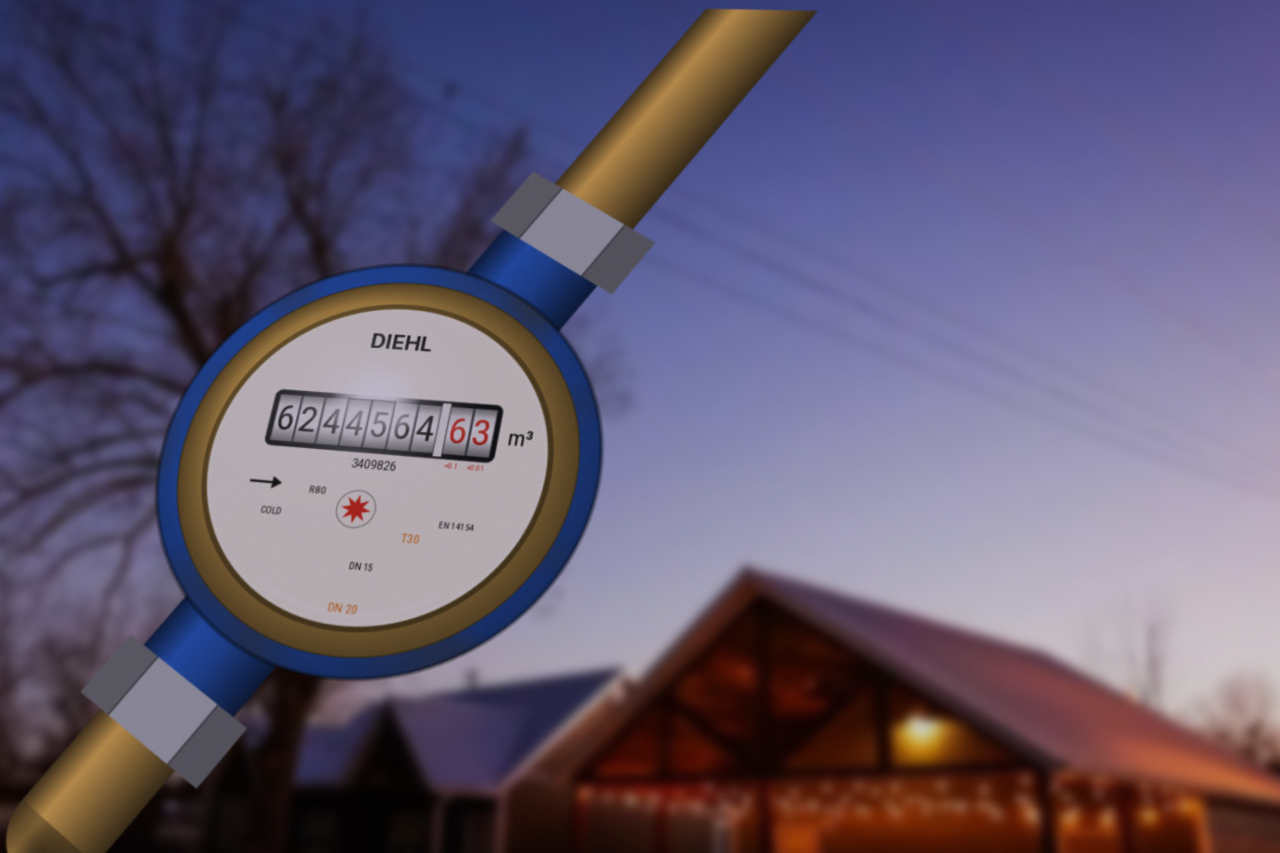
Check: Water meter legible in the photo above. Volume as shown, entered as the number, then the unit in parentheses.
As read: 6244564.63 (m³)
